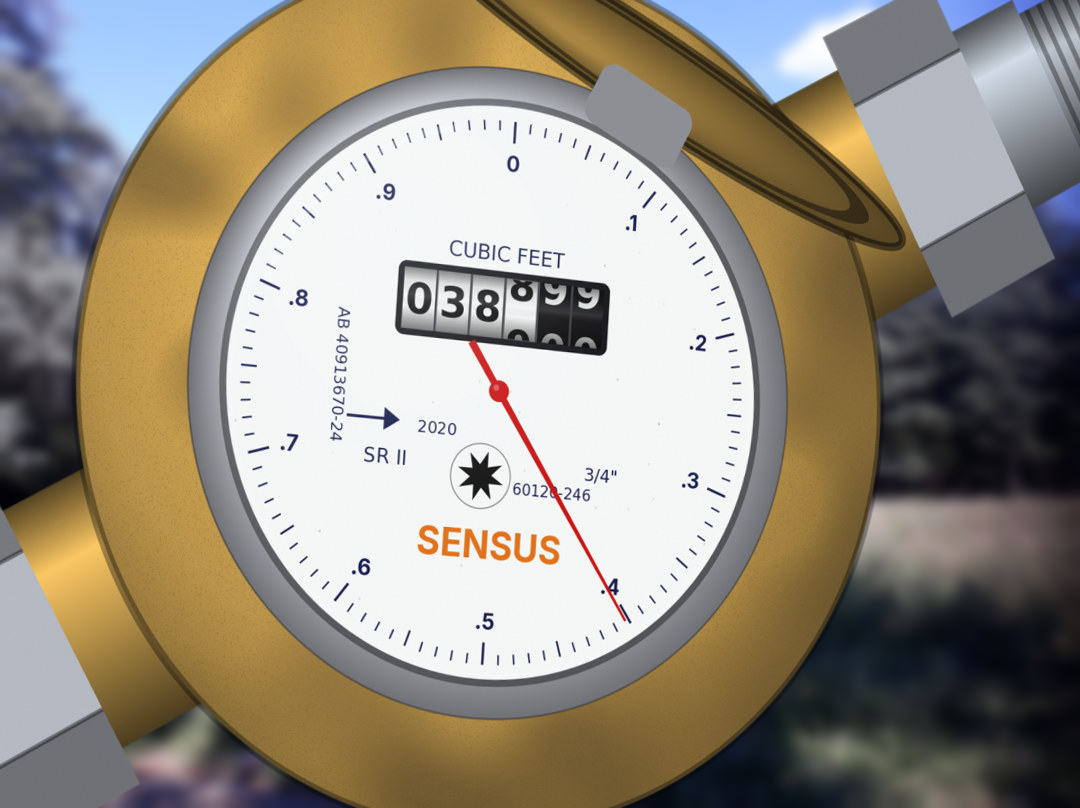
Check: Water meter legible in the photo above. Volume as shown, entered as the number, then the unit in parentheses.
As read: 38899.40 (ft³)
